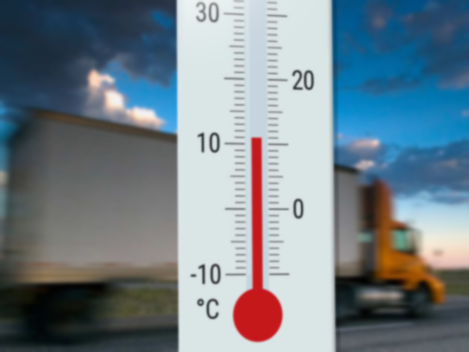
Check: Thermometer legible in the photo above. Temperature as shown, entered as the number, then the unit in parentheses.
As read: 11 (°C)
